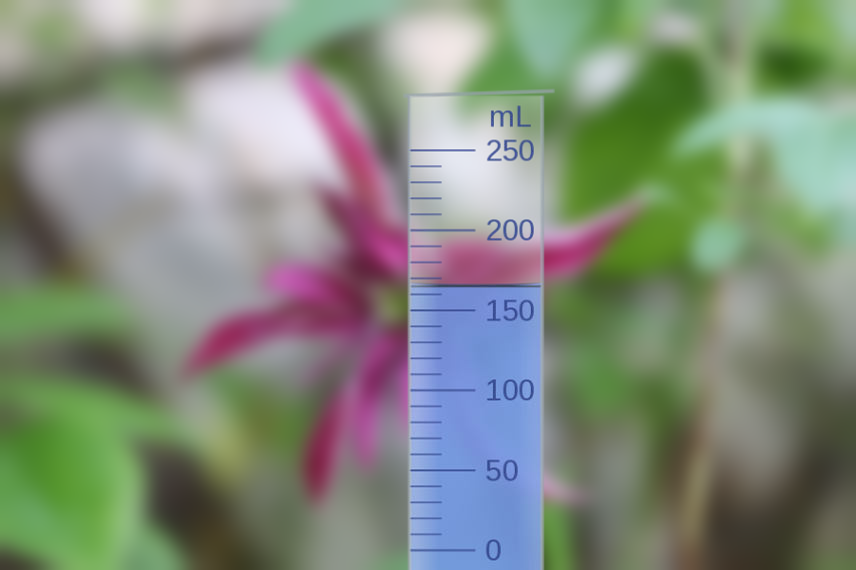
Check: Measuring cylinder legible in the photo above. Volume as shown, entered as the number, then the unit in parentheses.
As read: 165 (mL)
